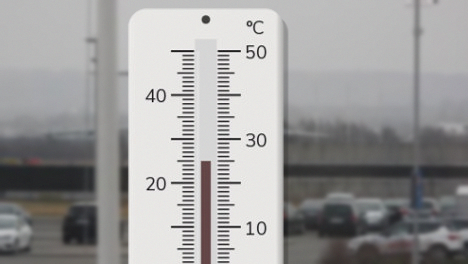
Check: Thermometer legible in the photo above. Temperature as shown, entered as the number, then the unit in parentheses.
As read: 25 (°C)
